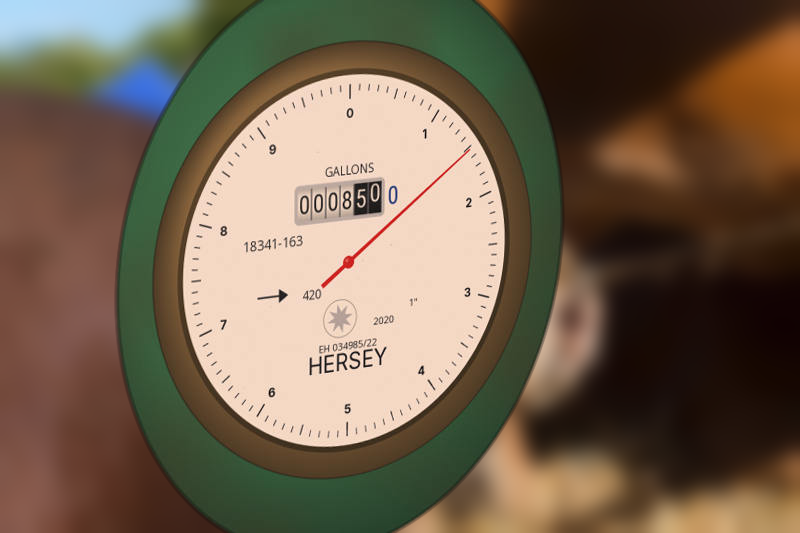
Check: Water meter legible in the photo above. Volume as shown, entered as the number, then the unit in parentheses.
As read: 8501.5 (gal)
